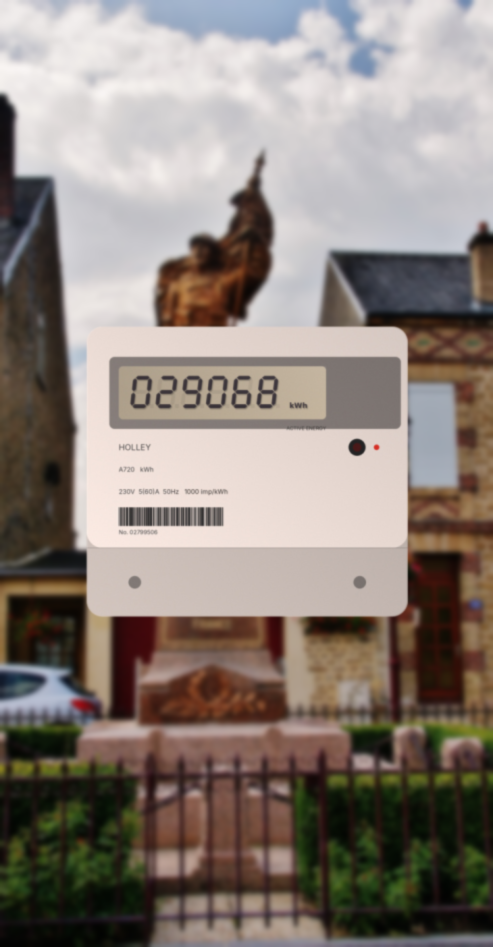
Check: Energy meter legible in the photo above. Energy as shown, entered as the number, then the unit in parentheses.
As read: 29068 (kWh)
